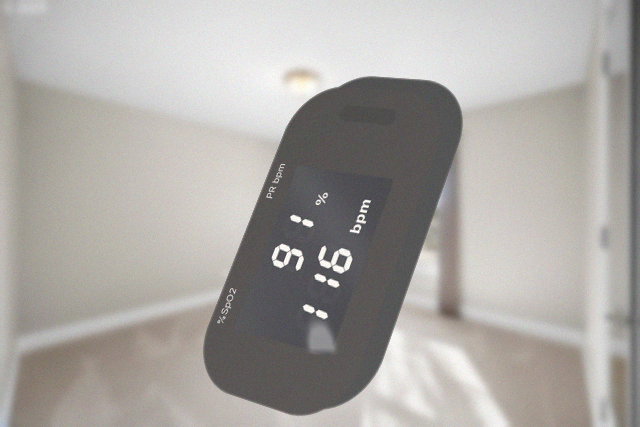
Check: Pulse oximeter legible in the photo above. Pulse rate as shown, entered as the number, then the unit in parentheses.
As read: 116 (bpm)
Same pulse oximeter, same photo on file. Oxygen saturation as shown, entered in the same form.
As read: 91 (%)
